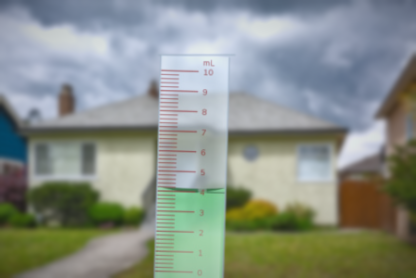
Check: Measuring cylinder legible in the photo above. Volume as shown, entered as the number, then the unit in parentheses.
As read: 4 (mL)
